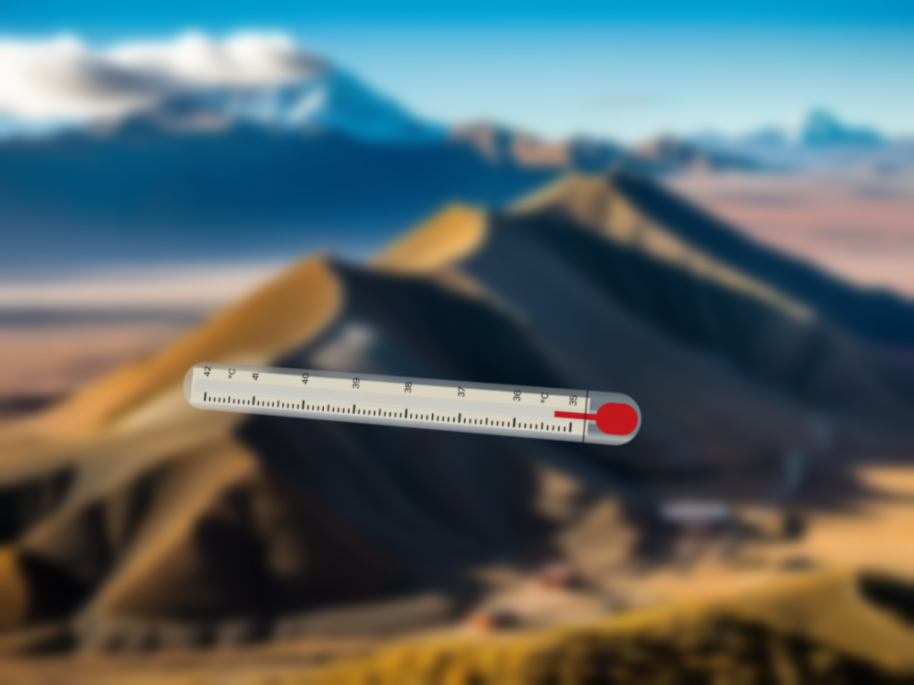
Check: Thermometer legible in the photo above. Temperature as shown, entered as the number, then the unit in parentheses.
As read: 35.3 (°C)
